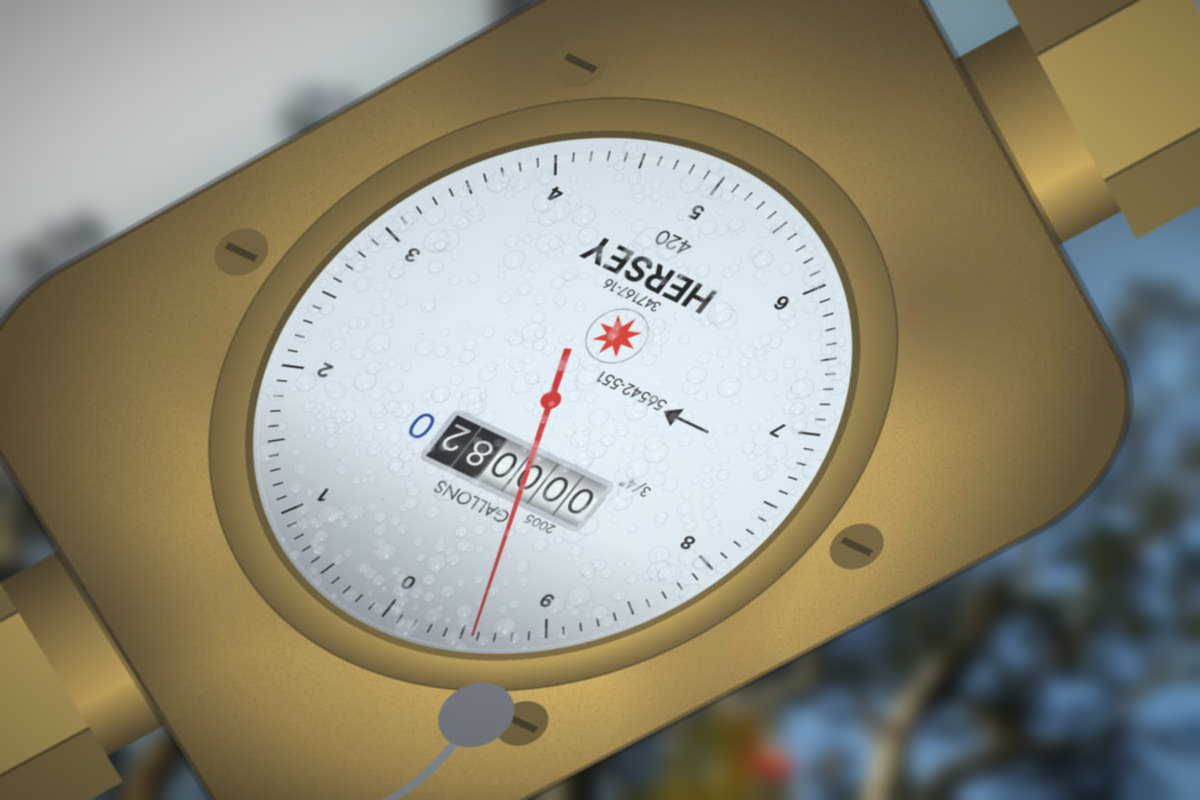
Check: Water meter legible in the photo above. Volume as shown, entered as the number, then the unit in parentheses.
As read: 819.4 (gal)
